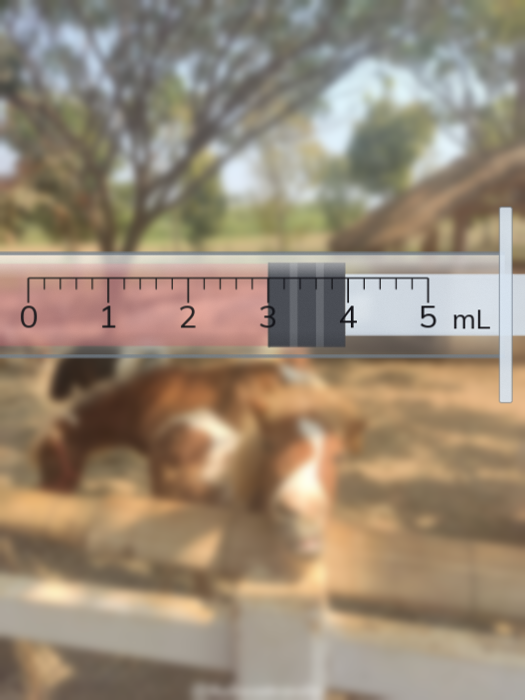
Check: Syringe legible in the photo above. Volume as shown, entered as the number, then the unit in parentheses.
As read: 3 (mL)
